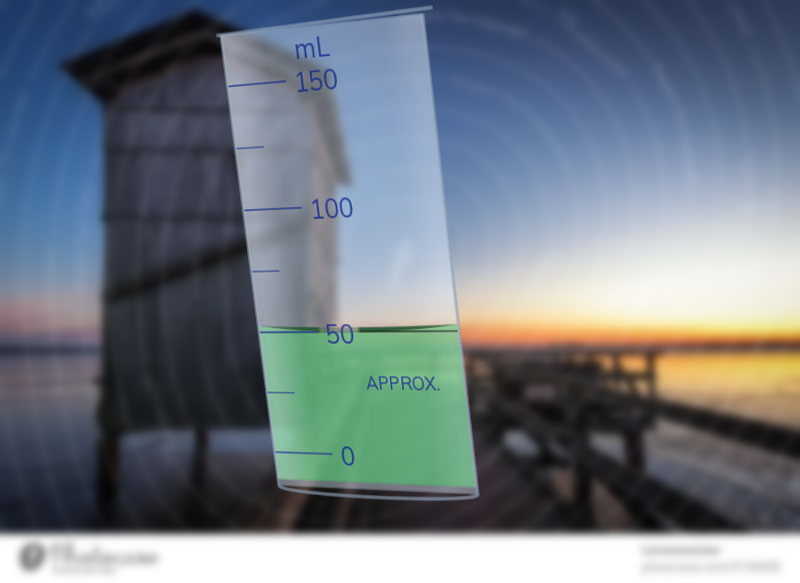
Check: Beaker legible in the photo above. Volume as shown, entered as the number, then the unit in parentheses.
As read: 50 (mL)
